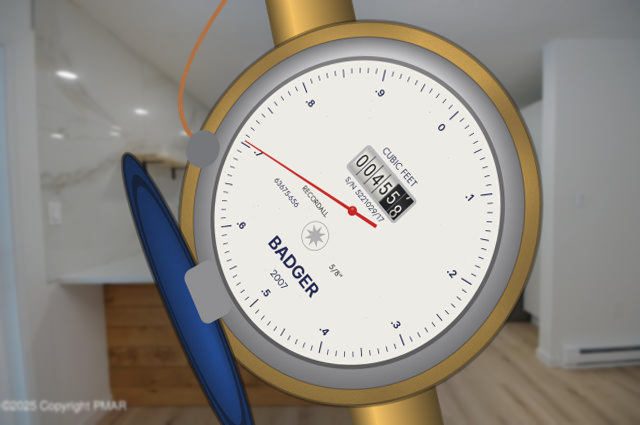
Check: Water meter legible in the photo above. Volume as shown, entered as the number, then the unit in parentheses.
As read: 4557.70 (ft³)
